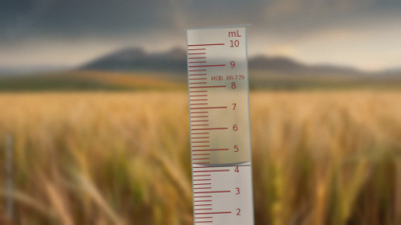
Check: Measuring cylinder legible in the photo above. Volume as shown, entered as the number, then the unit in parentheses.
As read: 4.2 (mL)
